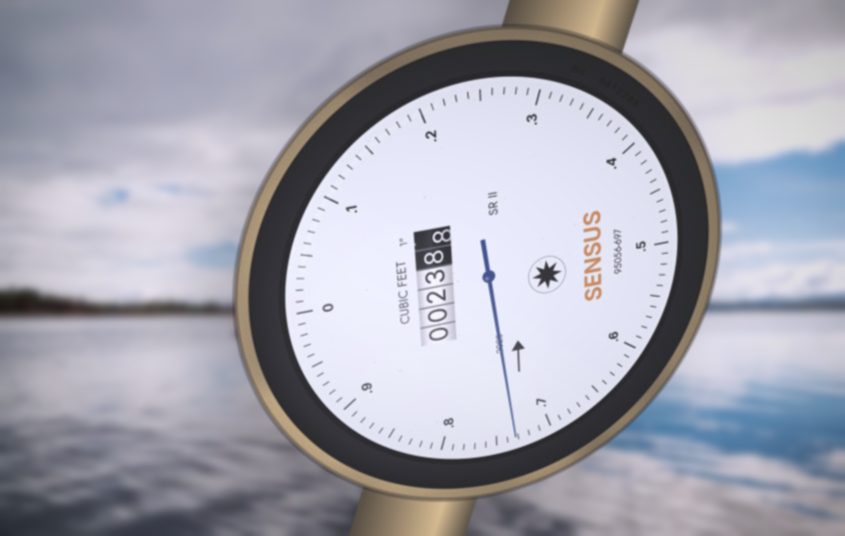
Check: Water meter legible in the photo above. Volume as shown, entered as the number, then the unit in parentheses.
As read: 2387.73 (ft³)
